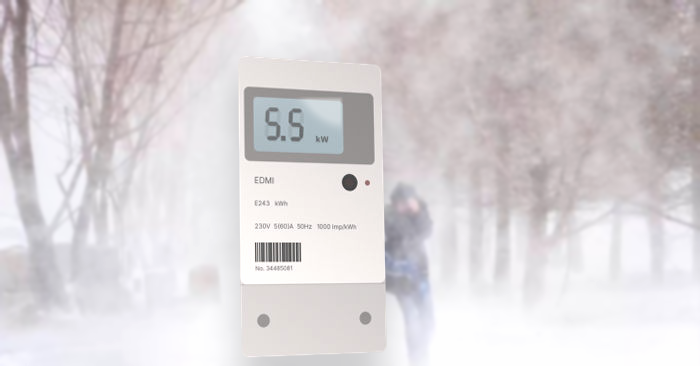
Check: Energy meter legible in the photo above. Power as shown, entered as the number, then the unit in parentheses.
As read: 5.5 (kW)
